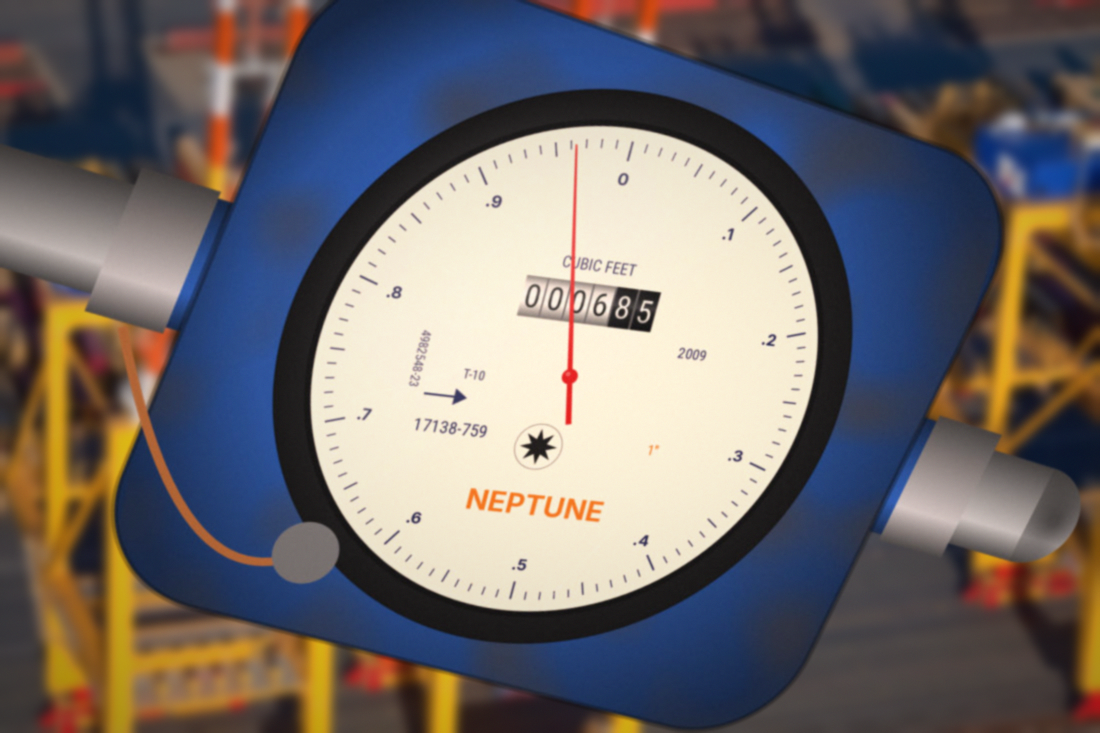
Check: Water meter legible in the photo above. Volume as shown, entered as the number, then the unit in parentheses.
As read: 684.96 (ft³)
